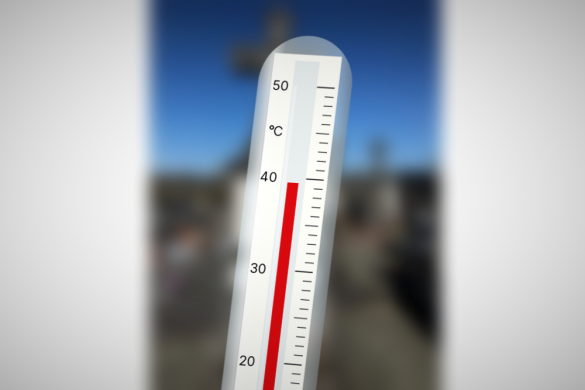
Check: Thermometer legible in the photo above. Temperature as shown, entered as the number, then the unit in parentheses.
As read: 39.5 (°C)
